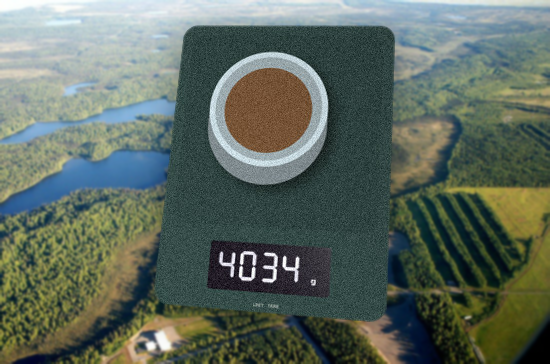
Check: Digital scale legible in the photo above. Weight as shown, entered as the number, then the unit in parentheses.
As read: 4034 (g)
